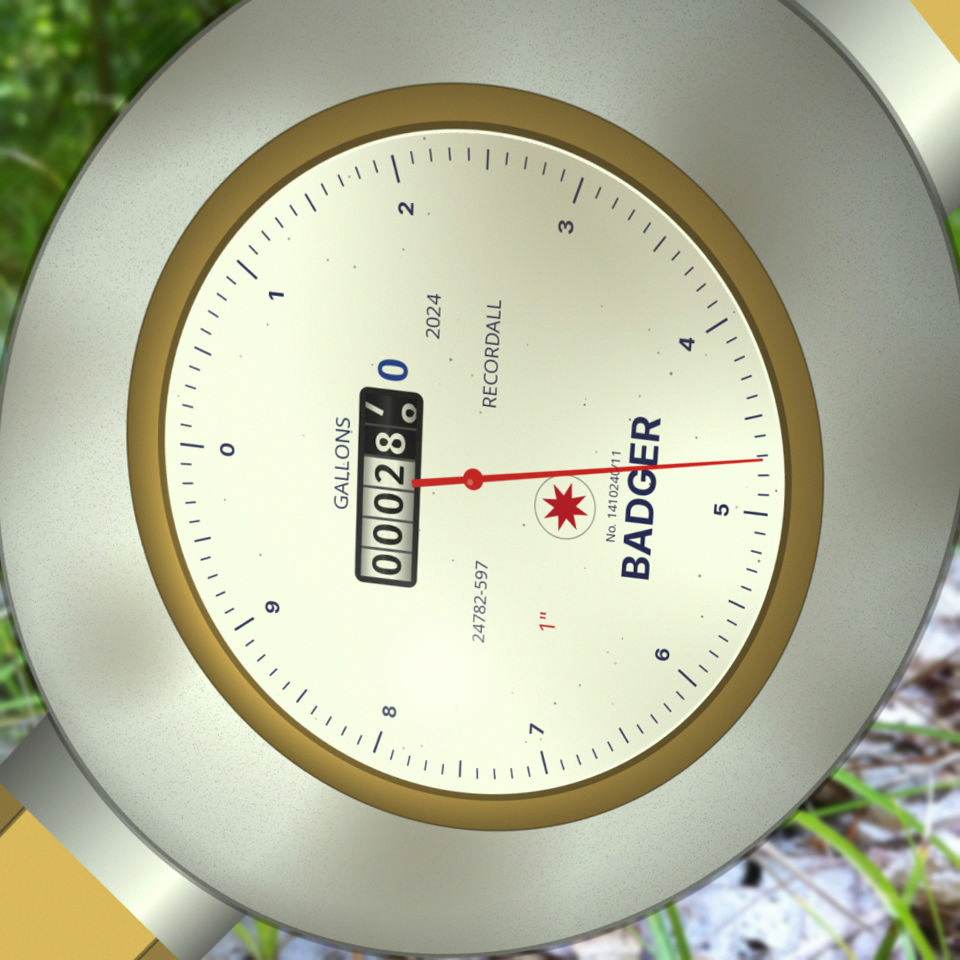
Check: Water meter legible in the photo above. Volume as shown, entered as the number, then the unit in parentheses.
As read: 2874.7 (gal)
